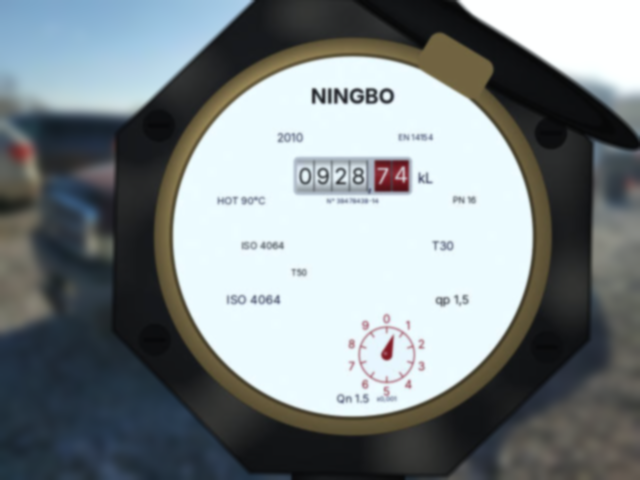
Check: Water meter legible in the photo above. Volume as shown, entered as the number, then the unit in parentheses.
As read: 928.740 (kL)
